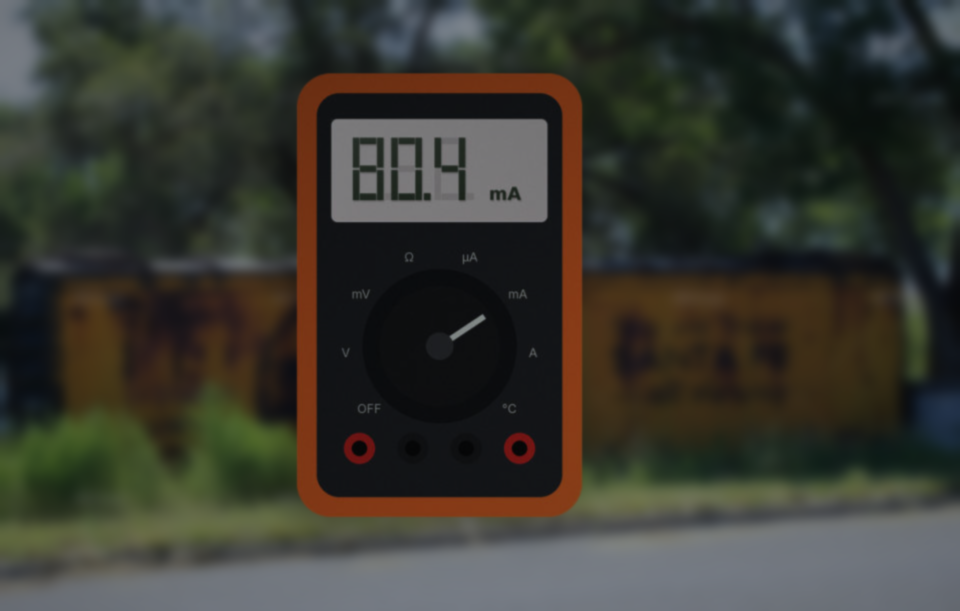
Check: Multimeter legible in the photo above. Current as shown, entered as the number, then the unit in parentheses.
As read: 80.4 (mA)
